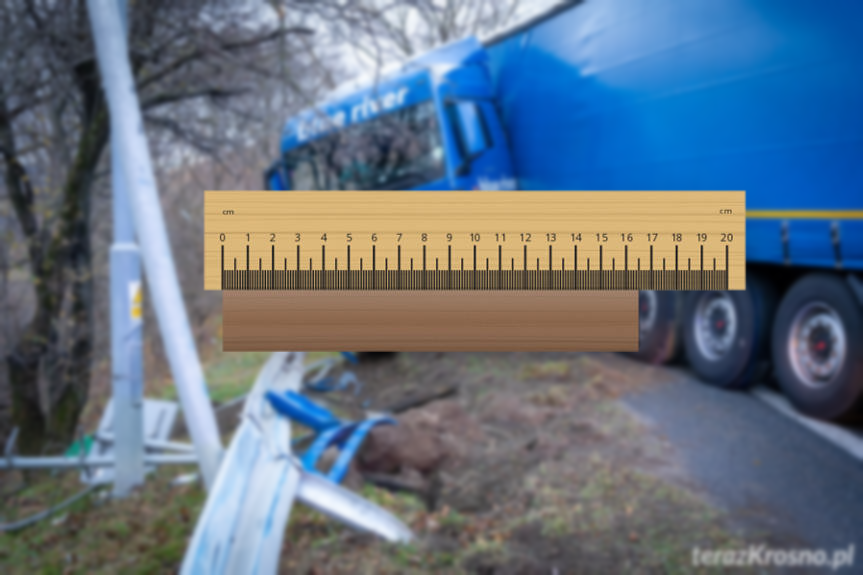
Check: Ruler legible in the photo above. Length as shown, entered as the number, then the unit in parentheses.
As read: 16.5 (cm)
